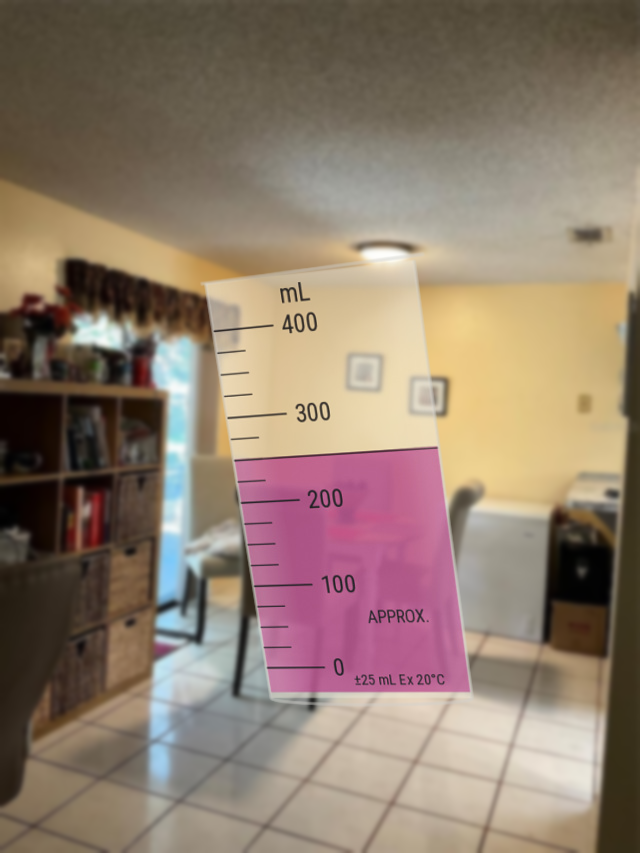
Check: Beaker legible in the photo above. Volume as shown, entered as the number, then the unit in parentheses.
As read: 250 (mL)
